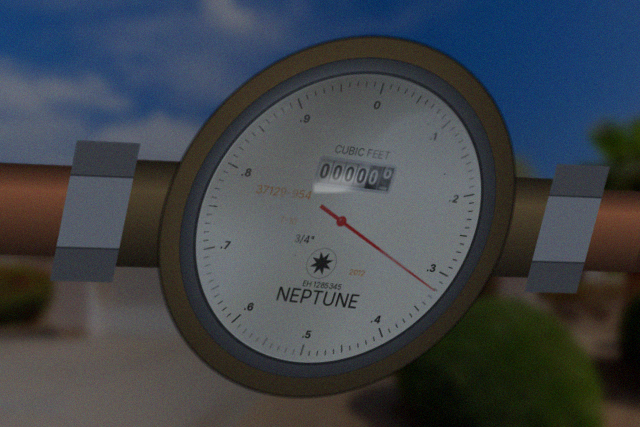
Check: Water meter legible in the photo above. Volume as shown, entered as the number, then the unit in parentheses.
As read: 6.32 (ft³)
